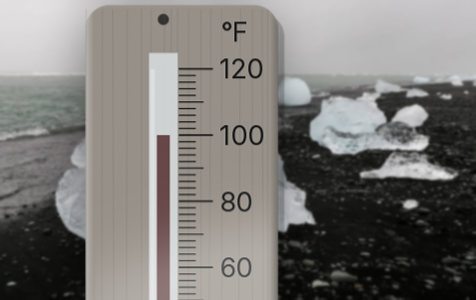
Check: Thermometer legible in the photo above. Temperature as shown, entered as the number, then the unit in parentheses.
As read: 100 (°F)
